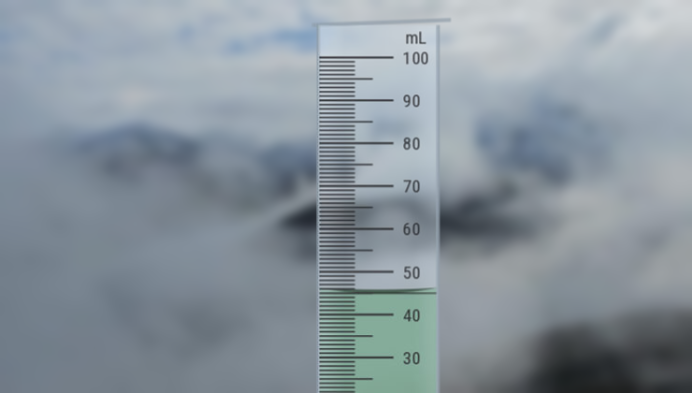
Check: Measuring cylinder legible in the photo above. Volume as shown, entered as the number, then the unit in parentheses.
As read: 45 (mL)
